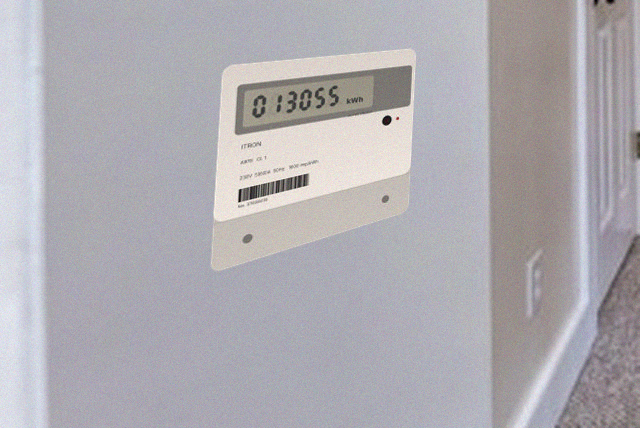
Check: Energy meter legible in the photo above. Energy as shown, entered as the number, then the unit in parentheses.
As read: 13055 (kWh)
